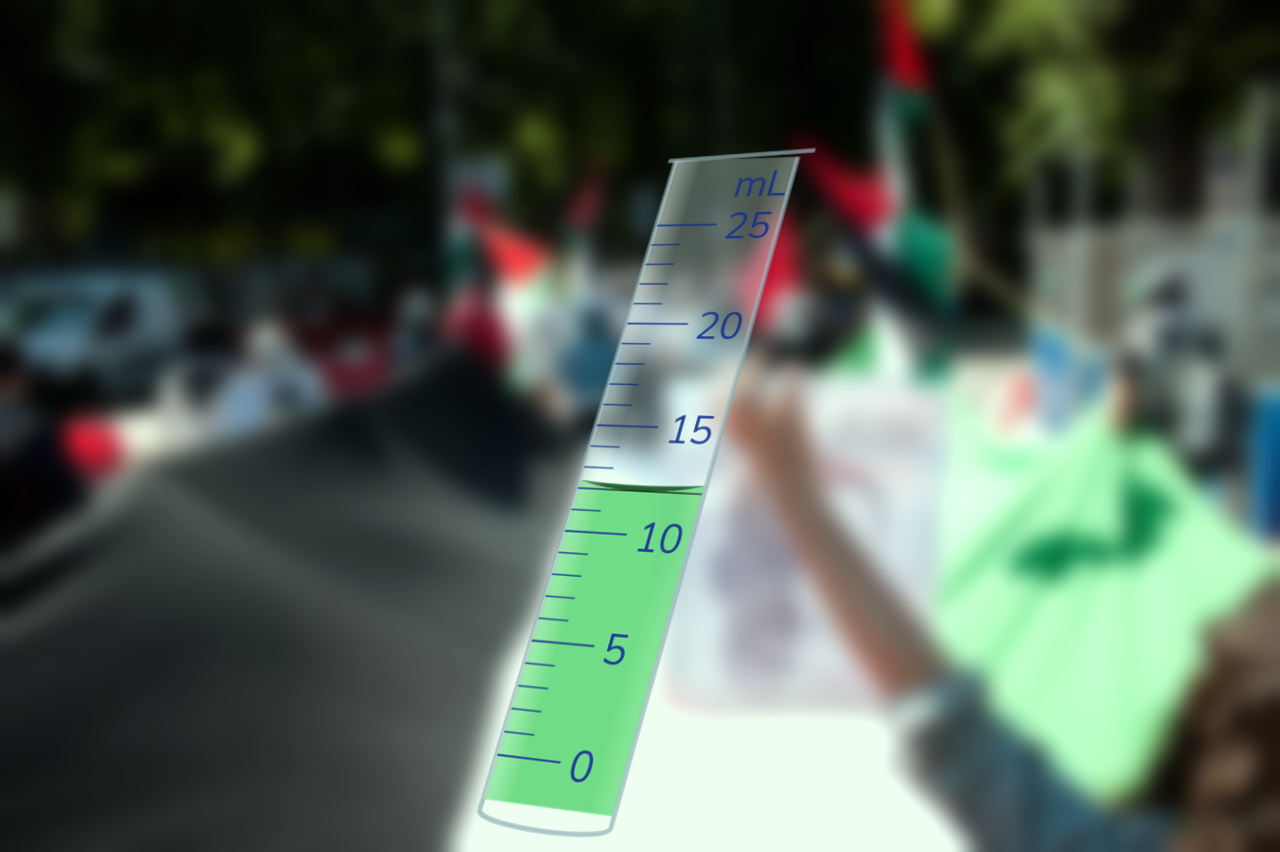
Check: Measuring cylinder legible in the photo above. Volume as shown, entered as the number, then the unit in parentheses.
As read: 12 (mL)
